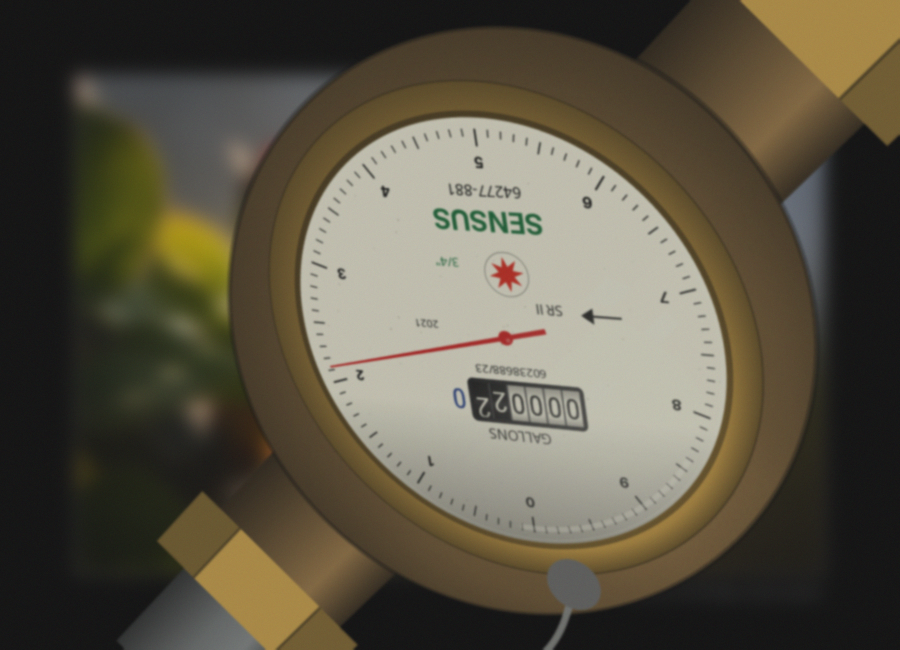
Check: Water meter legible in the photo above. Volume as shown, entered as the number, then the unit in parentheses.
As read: 222.1 (gal)
